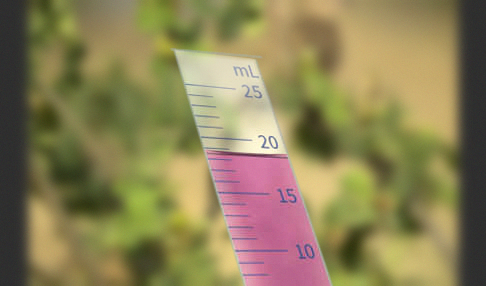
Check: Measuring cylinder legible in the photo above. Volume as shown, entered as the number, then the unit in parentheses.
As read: 18.5 (mL)
